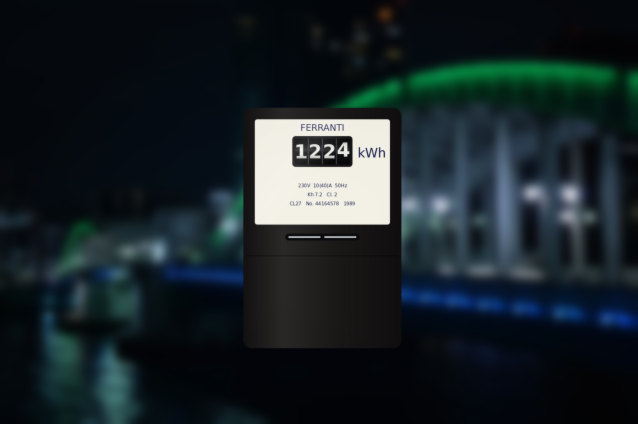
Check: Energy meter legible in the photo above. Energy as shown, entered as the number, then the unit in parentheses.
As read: 1224 (kWh)
